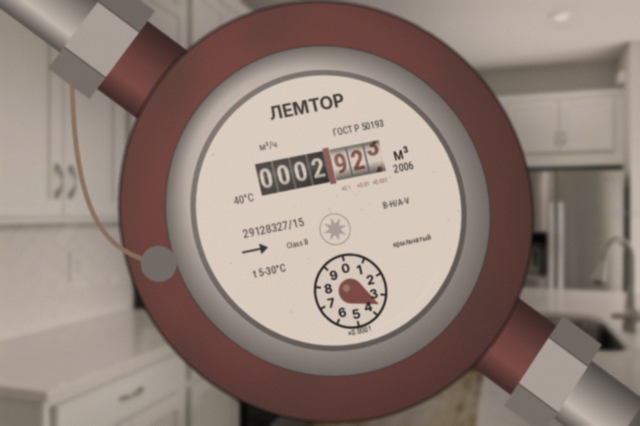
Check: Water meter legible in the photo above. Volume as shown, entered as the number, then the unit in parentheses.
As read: 2.9233 (m³)
